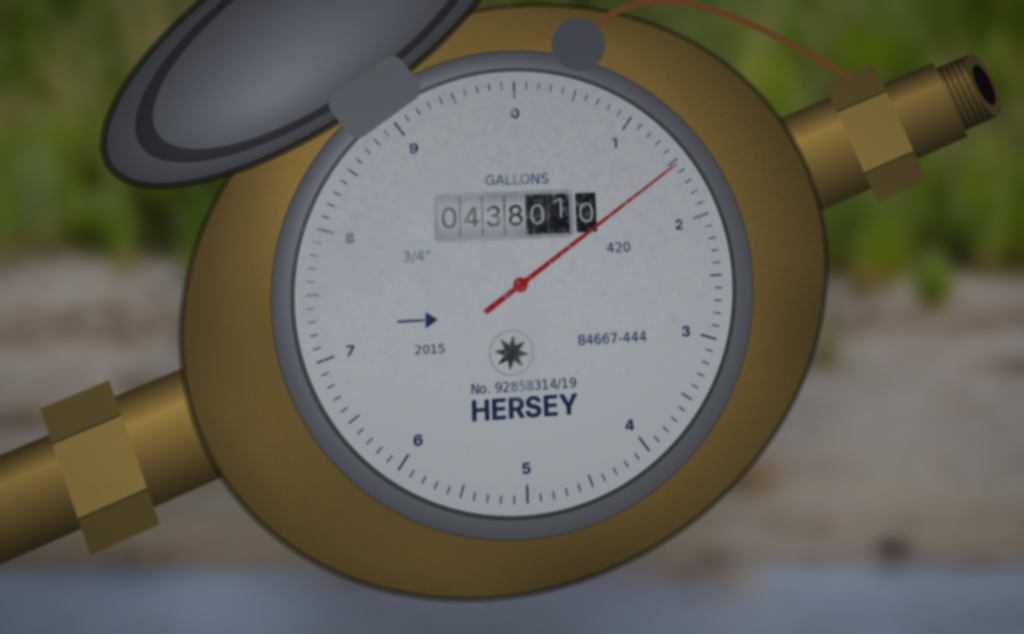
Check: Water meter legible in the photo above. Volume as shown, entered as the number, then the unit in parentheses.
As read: 438011.5 (gal)
